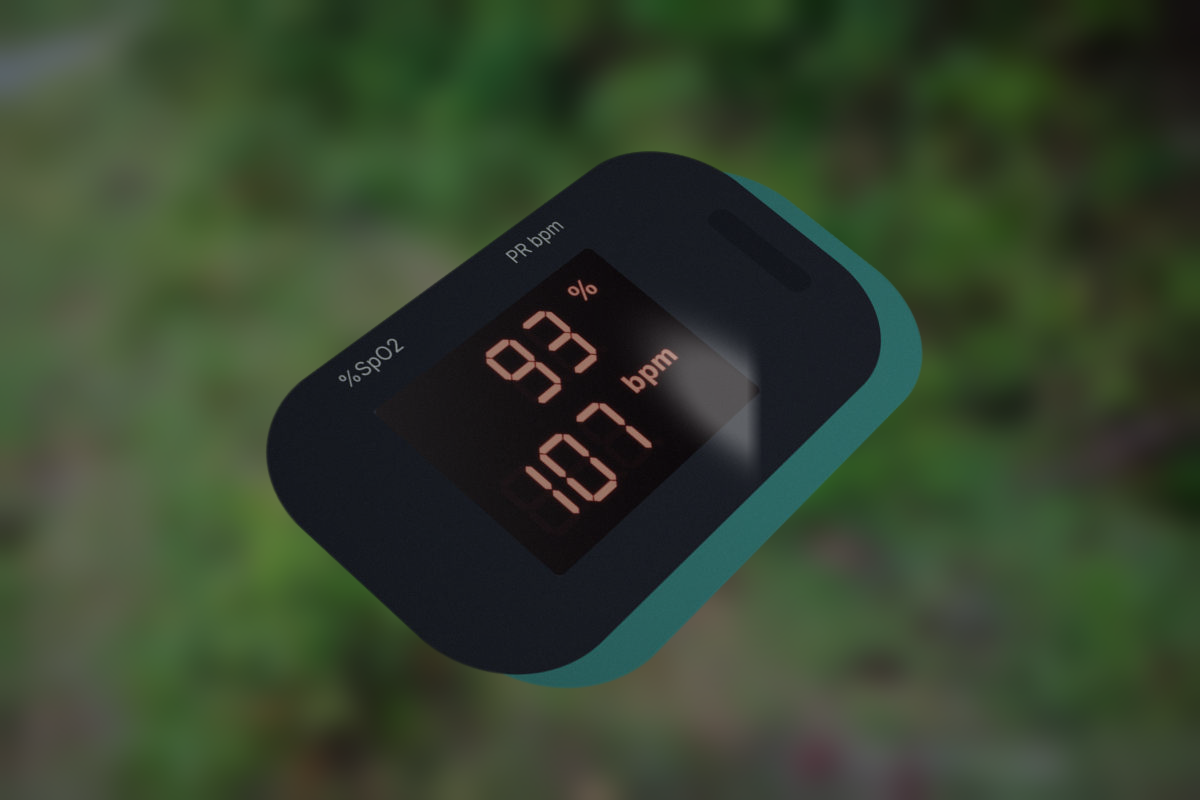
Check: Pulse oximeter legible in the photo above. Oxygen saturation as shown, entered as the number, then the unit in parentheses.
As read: 93 (%)
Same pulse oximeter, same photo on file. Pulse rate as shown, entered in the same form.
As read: 107 (bpm)
